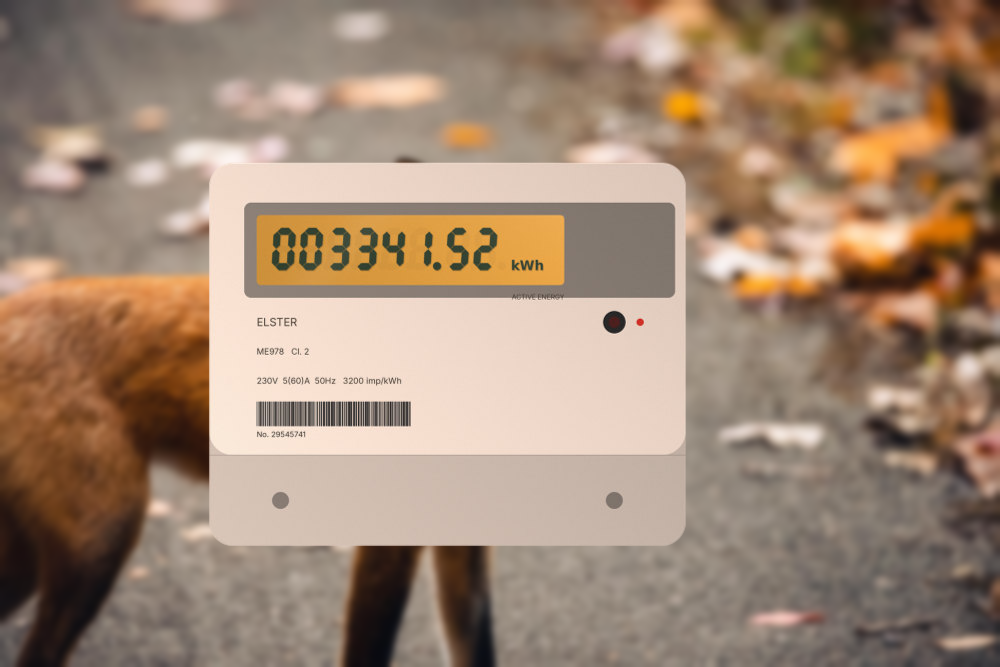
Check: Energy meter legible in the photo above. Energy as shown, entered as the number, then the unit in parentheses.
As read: 3341.52 (kWh)
